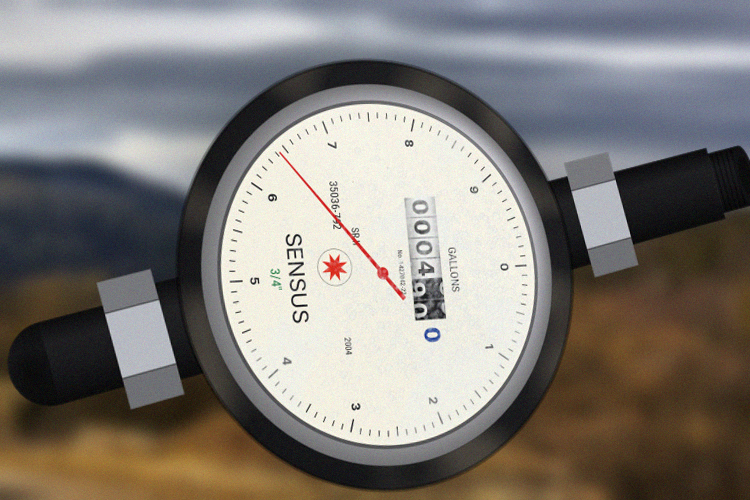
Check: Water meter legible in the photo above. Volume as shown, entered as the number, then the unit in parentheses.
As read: 4896.4 (gal)
